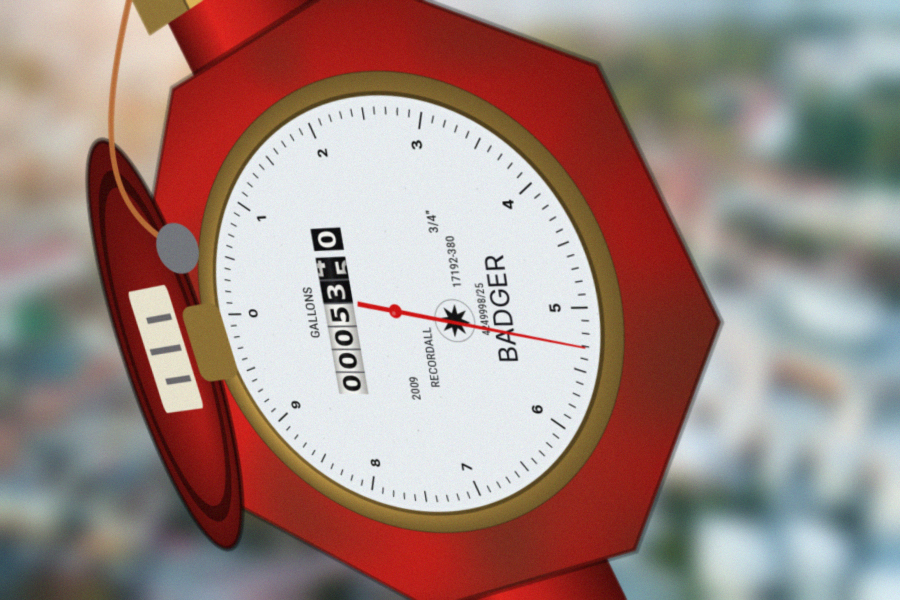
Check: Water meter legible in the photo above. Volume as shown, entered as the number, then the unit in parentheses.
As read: 5345.3 (gal)
